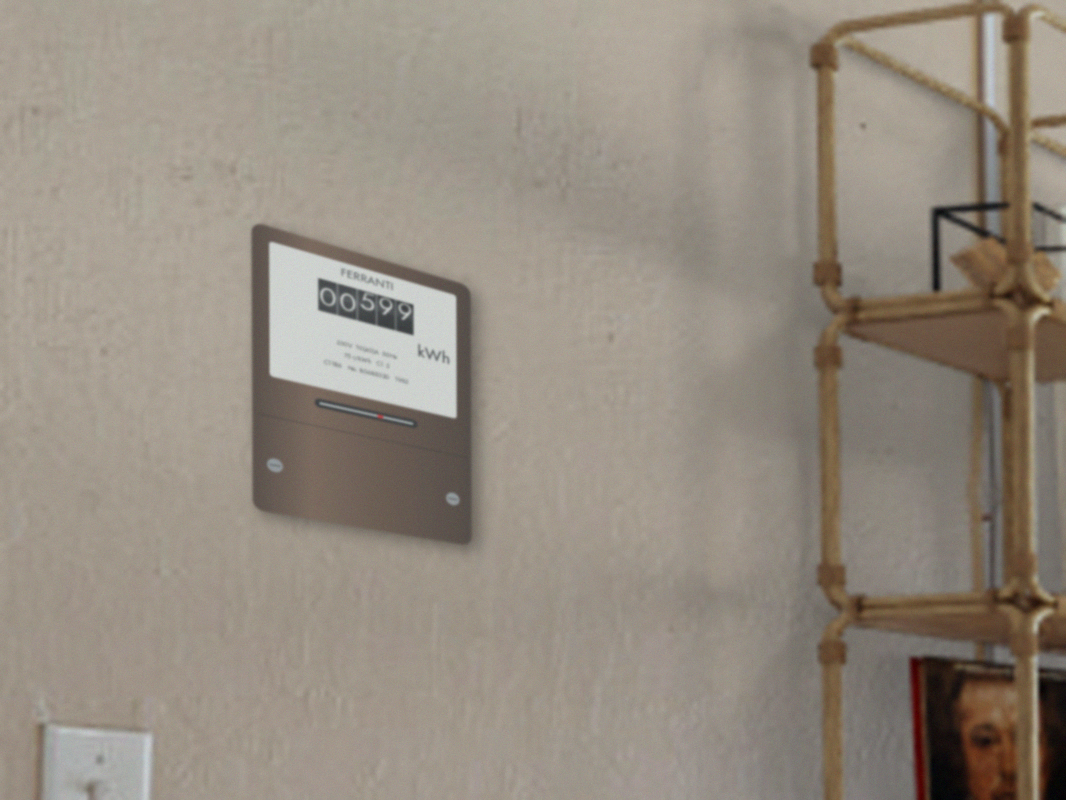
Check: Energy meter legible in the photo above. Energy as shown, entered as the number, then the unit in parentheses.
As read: 599 (kWh)
